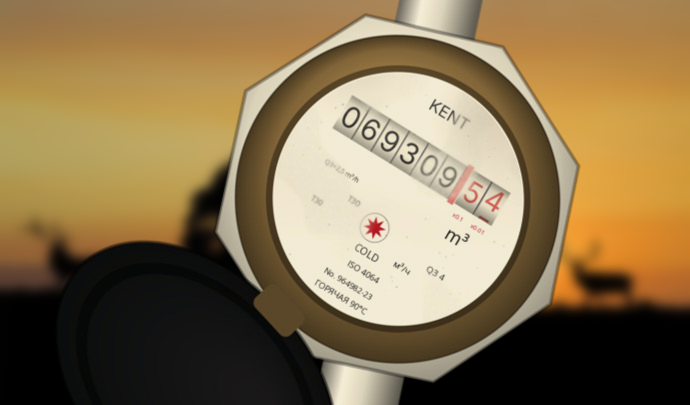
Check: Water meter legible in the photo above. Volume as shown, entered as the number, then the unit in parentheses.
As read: 69309.54 (m³)
